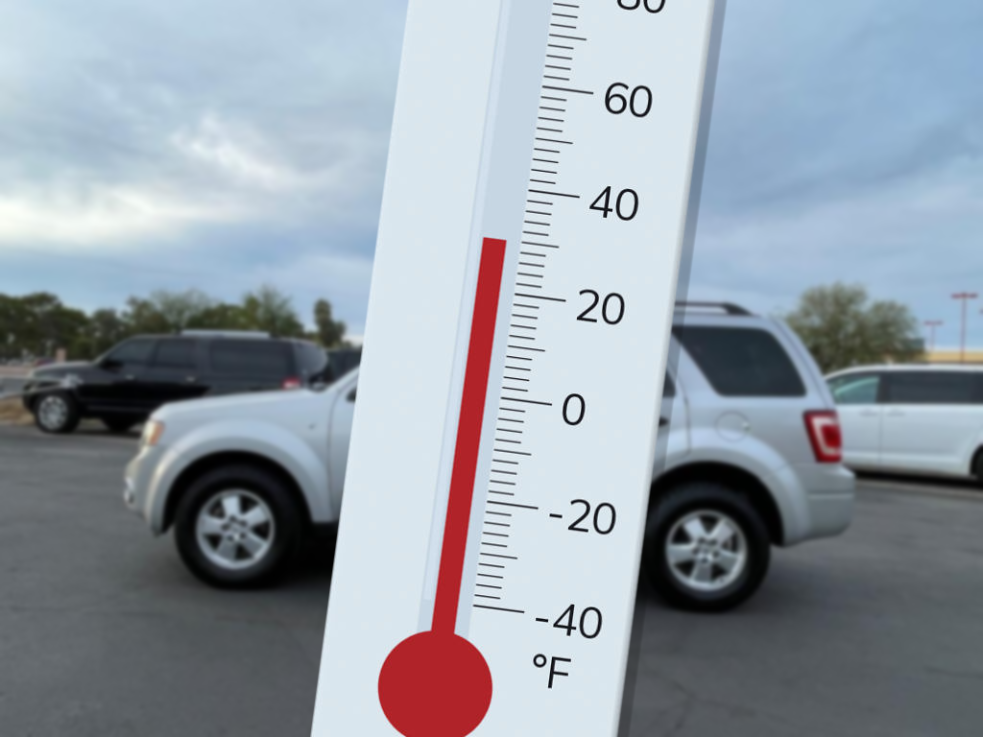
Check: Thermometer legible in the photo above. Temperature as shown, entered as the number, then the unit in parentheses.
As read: 30 (°F)
